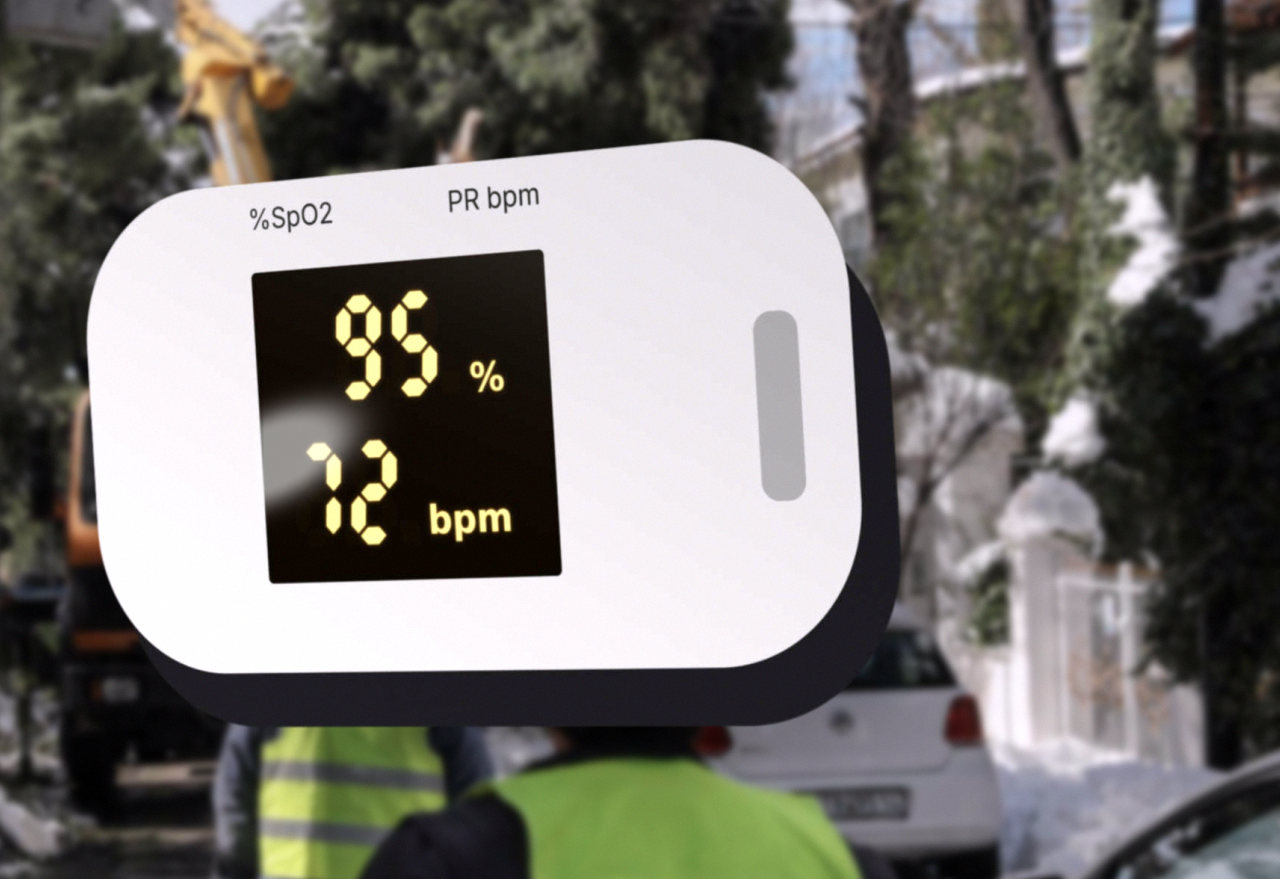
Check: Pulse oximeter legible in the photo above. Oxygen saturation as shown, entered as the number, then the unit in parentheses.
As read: 95 (%)
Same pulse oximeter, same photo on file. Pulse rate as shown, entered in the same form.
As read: 72 (bpm)
